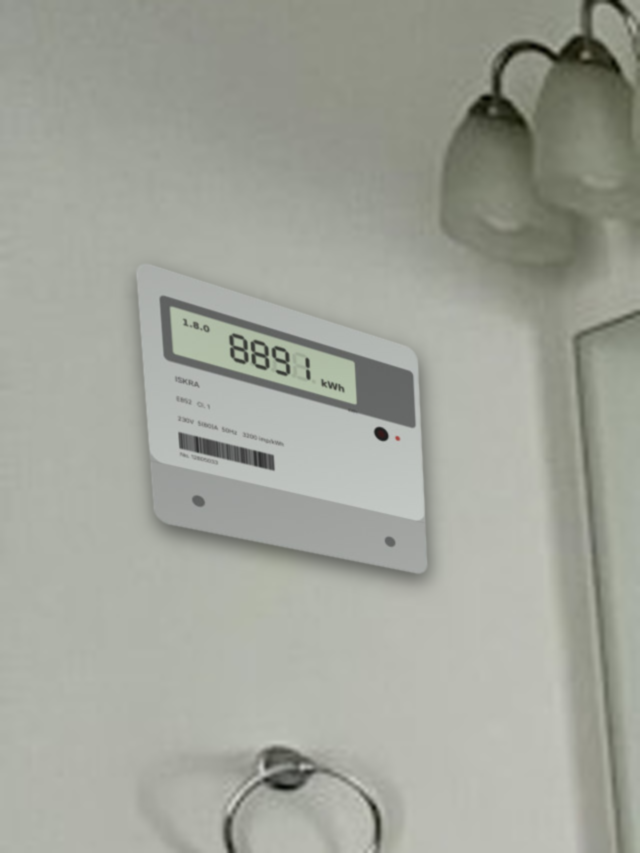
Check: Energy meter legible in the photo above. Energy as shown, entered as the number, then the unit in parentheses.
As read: 8891 (kWh)
